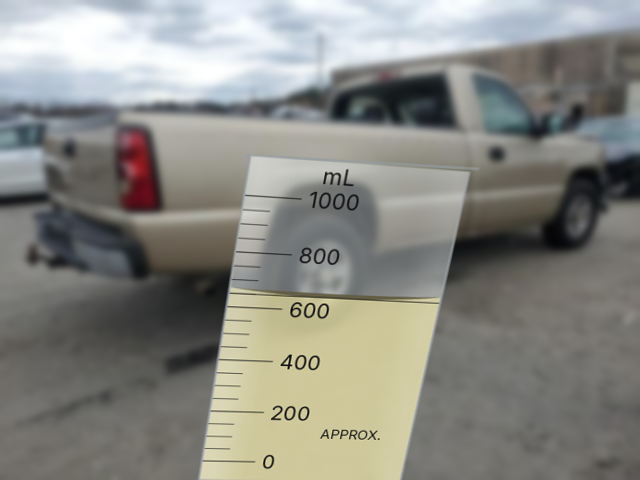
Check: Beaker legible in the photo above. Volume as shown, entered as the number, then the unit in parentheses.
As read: 650 (mL)
